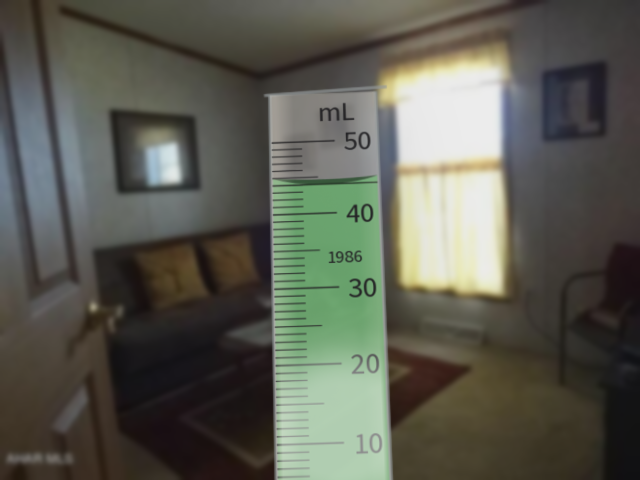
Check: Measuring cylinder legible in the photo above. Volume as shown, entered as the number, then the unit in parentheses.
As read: 44 (mL)
